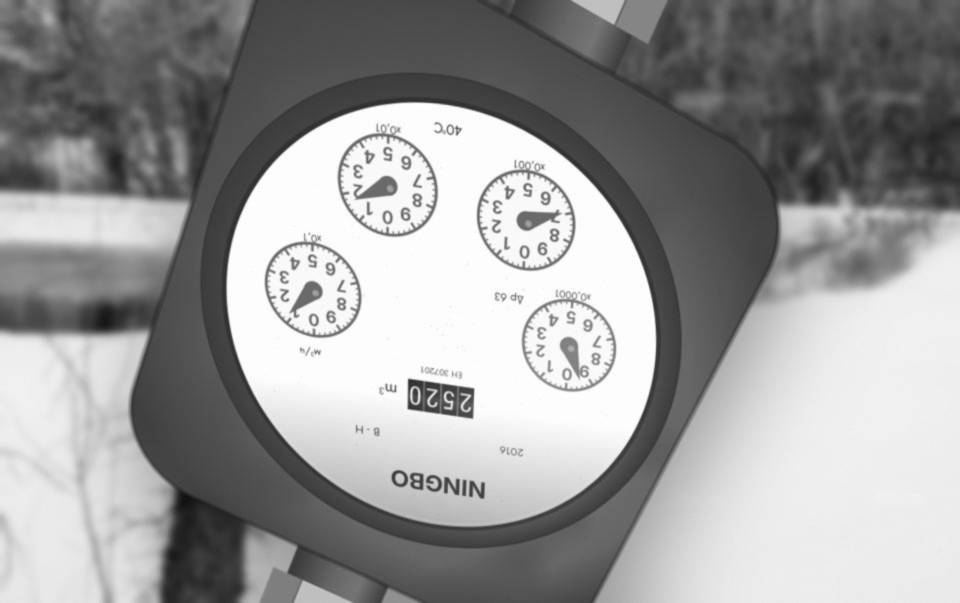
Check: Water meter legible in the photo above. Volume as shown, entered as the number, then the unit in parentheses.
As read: 2520.1169 (m³)
